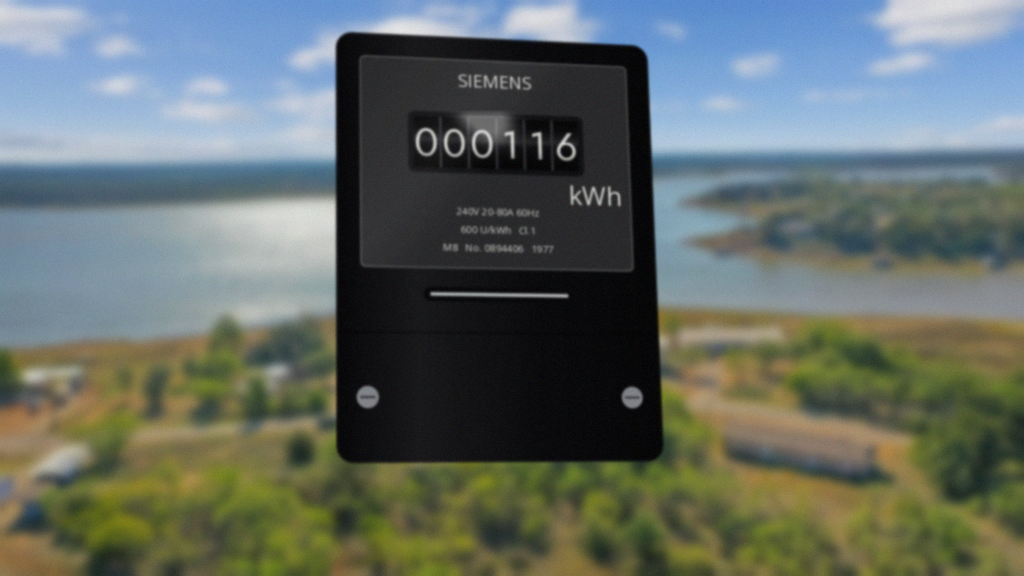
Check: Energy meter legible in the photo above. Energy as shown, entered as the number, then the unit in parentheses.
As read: 116 (kWh)
